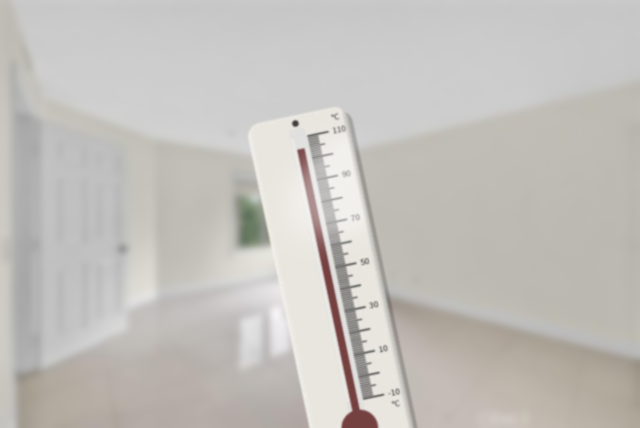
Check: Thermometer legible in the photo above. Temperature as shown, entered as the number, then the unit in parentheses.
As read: 105 (°C)
